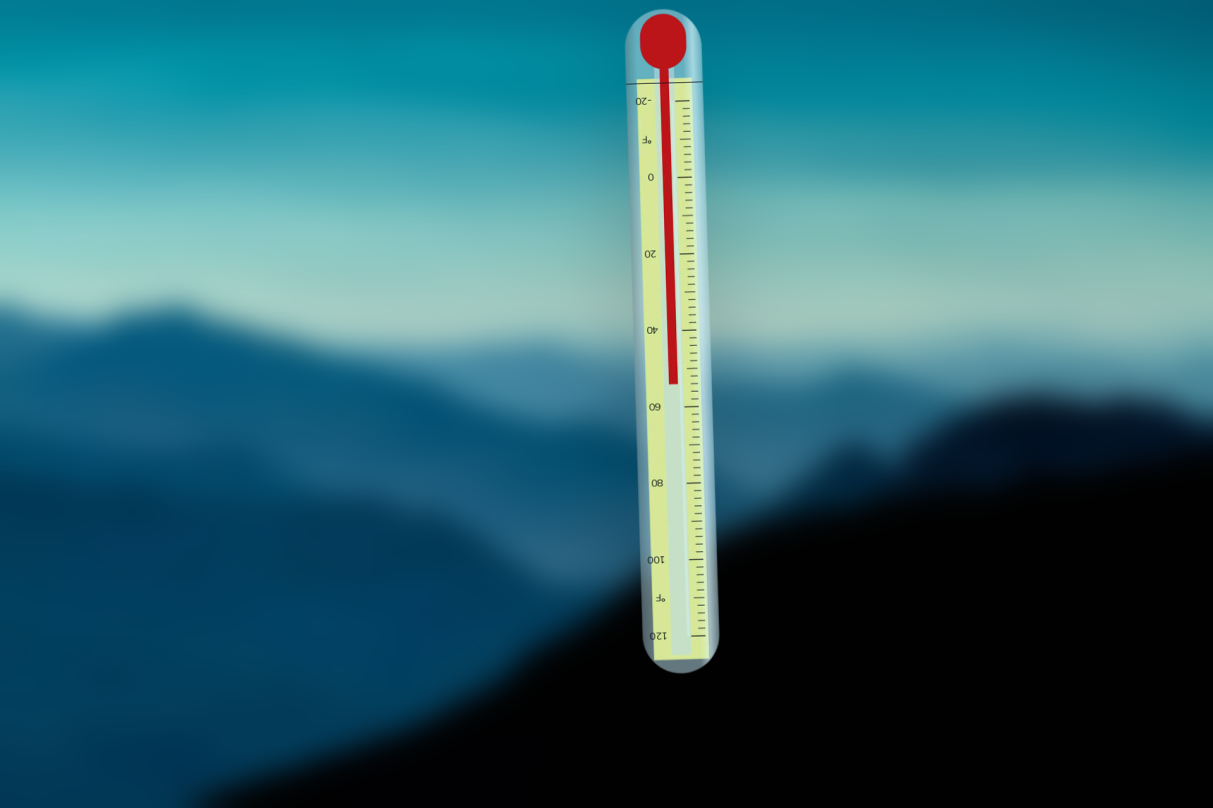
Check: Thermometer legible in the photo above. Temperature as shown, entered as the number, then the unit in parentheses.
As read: 54 (°F)
